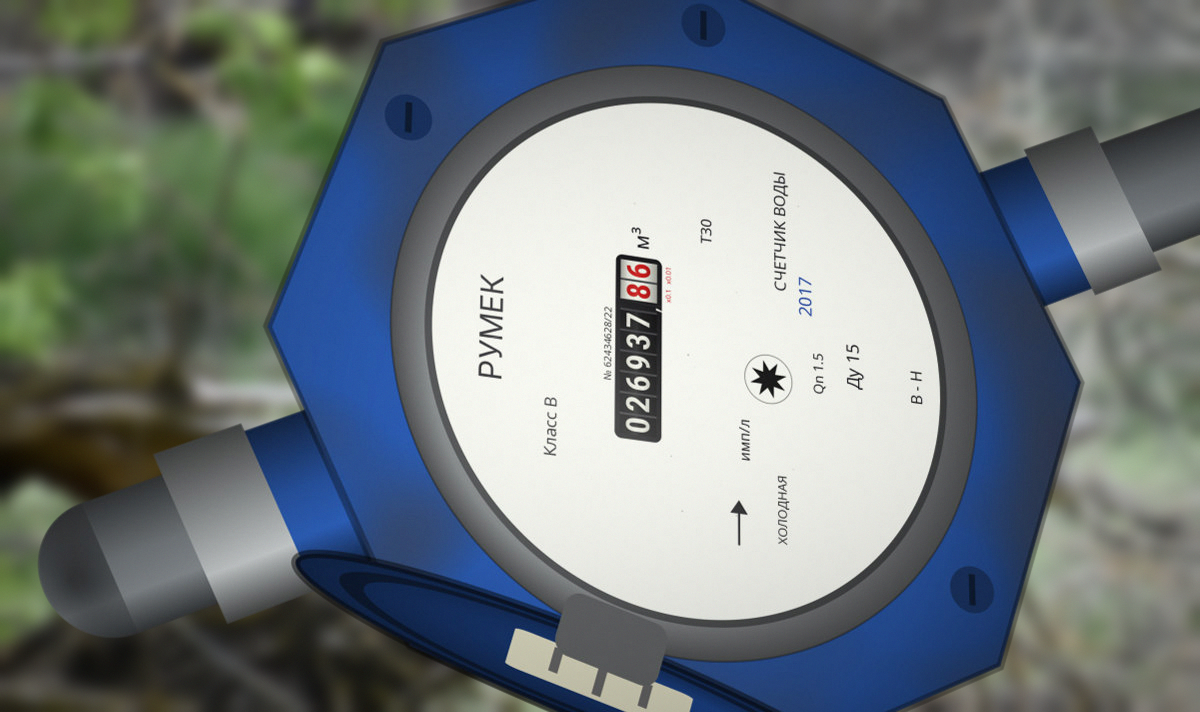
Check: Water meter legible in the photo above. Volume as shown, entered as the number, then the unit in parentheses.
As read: 26937.86 (m³)
